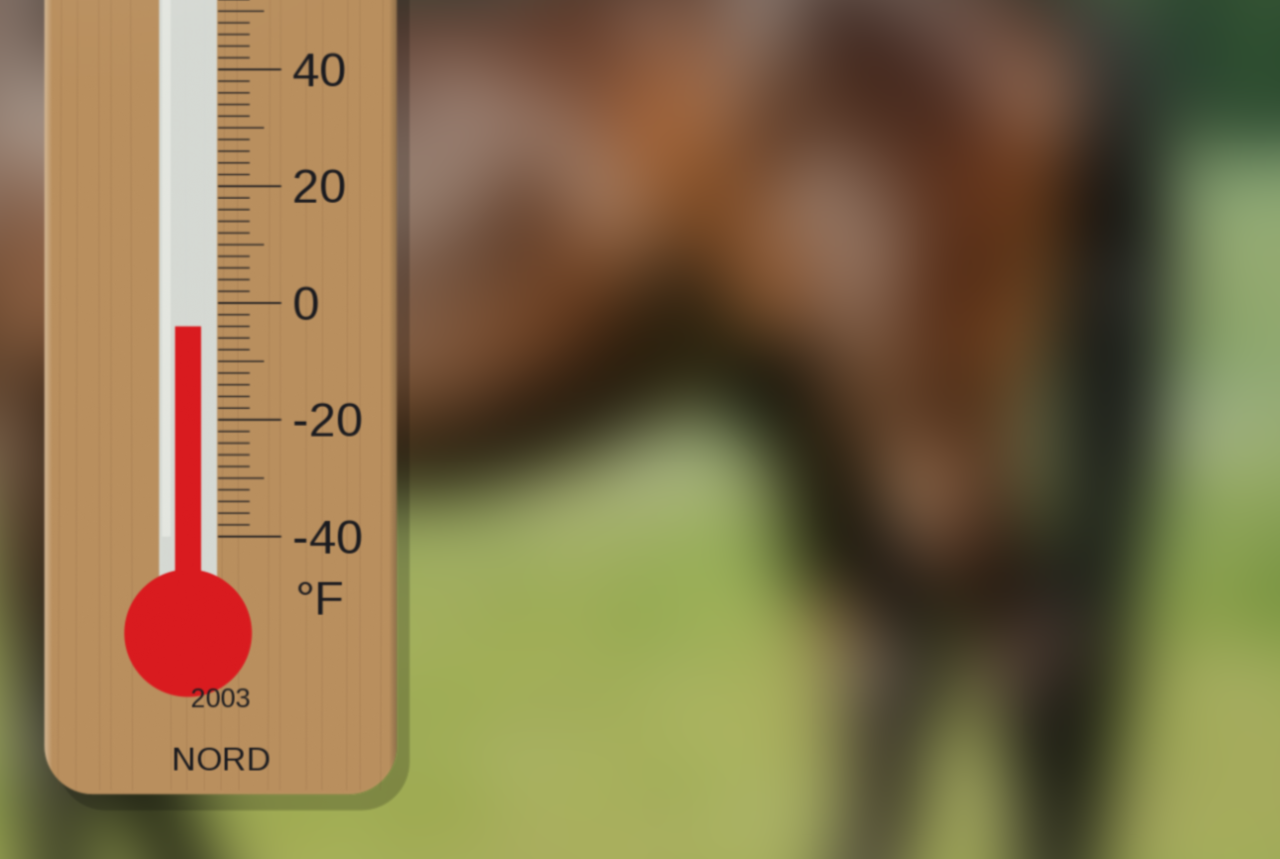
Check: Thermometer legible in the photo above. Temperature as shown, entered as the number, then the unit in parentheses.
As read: -4 (°F)
